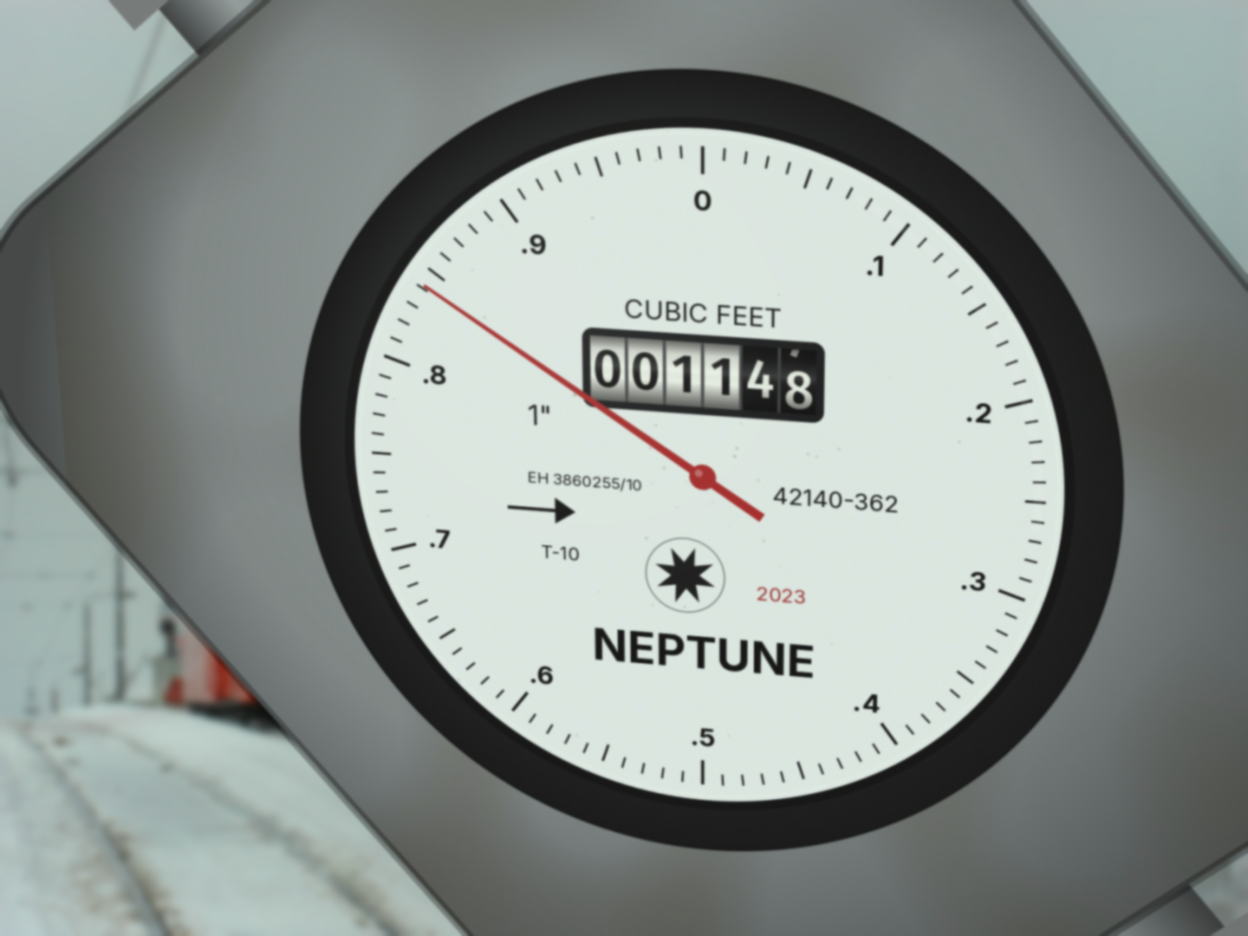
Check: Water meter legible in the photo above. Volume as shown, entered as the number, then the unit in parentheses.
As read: 1147.84 (ft³)
